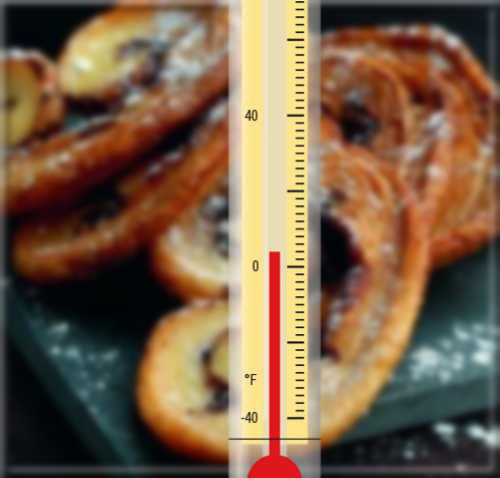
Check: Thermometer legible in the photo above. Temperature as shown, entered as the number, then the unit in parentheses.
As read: 4 (°F)
